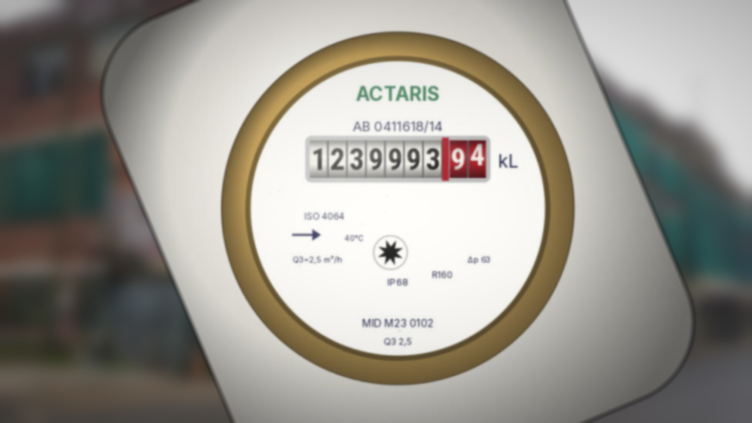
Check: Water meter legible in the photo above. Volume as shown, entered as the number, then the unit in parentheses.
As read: 1239993.94 (kL)
